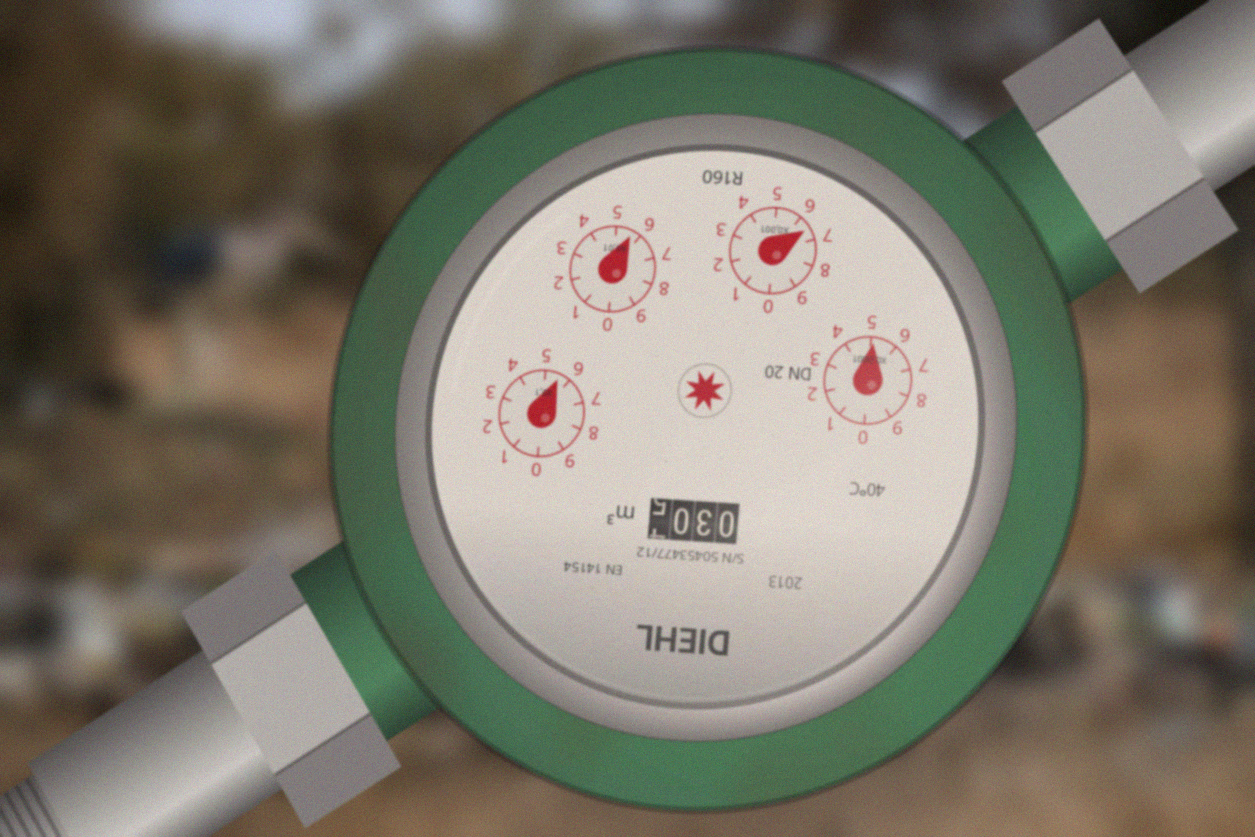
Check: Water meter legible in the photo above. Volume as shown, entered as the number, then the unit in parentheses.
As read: 304.5565 (m³)
